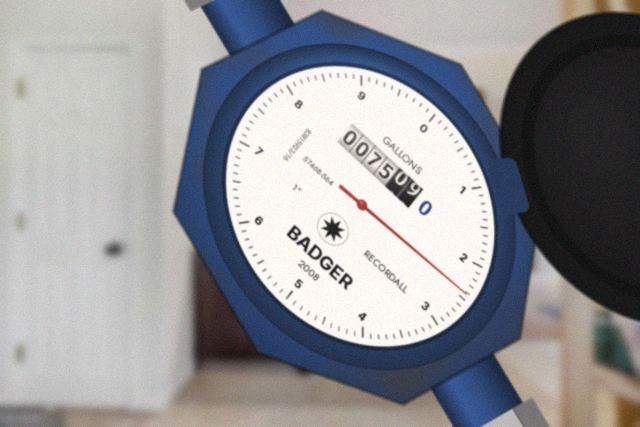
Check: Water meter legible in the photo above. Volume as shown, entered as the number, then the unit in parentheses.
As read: 75092.4 (gal)
